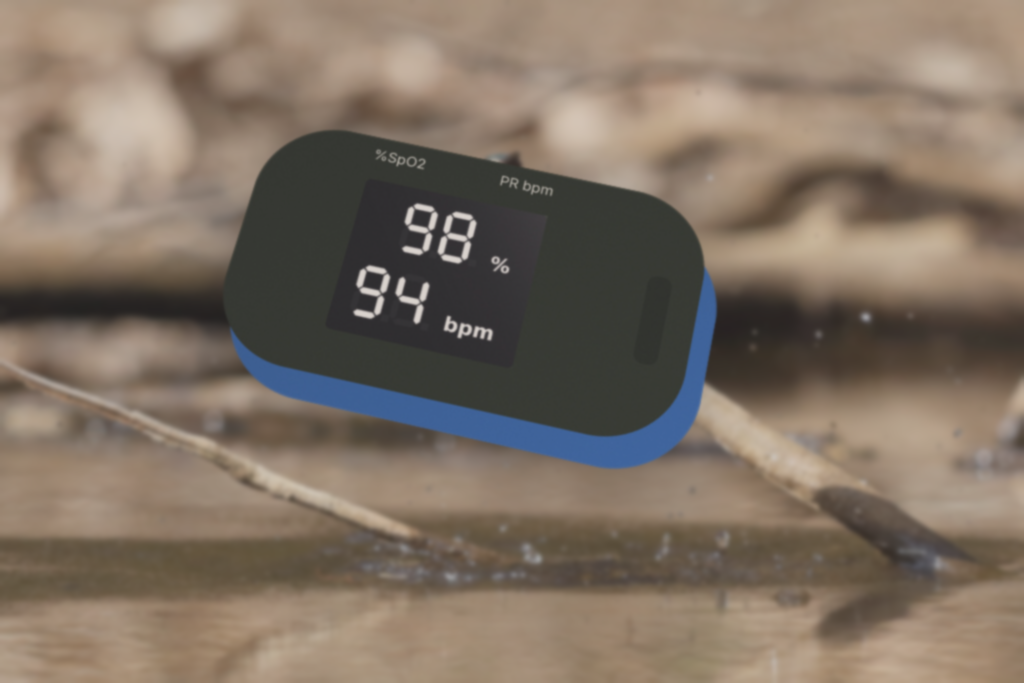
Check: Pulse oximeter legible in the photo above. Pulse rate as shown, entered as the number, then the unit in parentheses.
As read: 94 (bpm)
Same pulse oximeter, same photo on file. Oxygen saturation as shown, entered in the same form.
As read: 98 (%)
